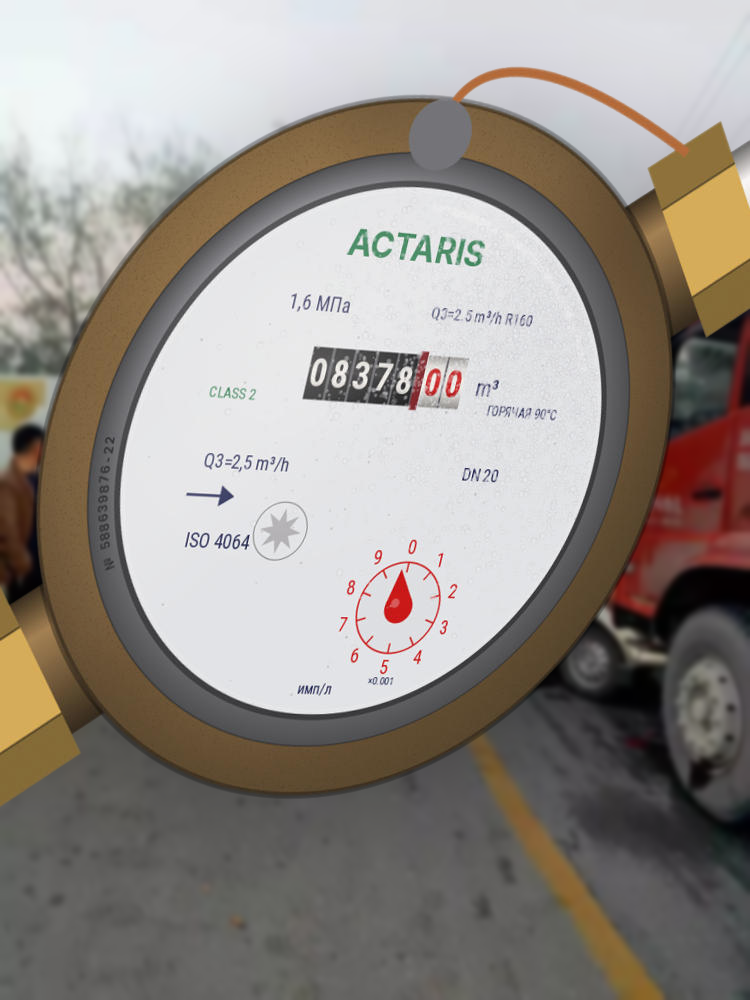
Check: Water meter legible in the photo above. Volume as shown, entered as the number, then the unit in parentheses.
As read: 8377.999 (m³)
